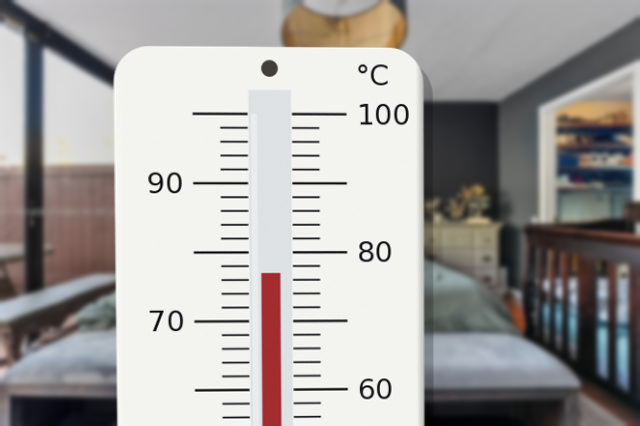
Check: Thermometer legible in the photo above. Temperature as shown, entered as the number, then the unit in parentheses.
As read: 77 (°C)
